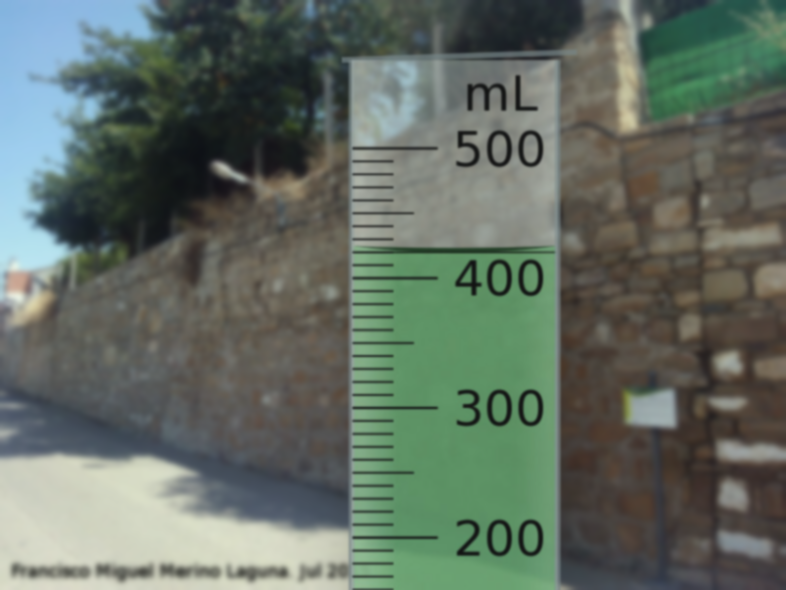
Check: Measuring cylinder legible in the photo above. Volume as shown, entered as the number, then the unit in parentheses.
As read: 420 (mL)
